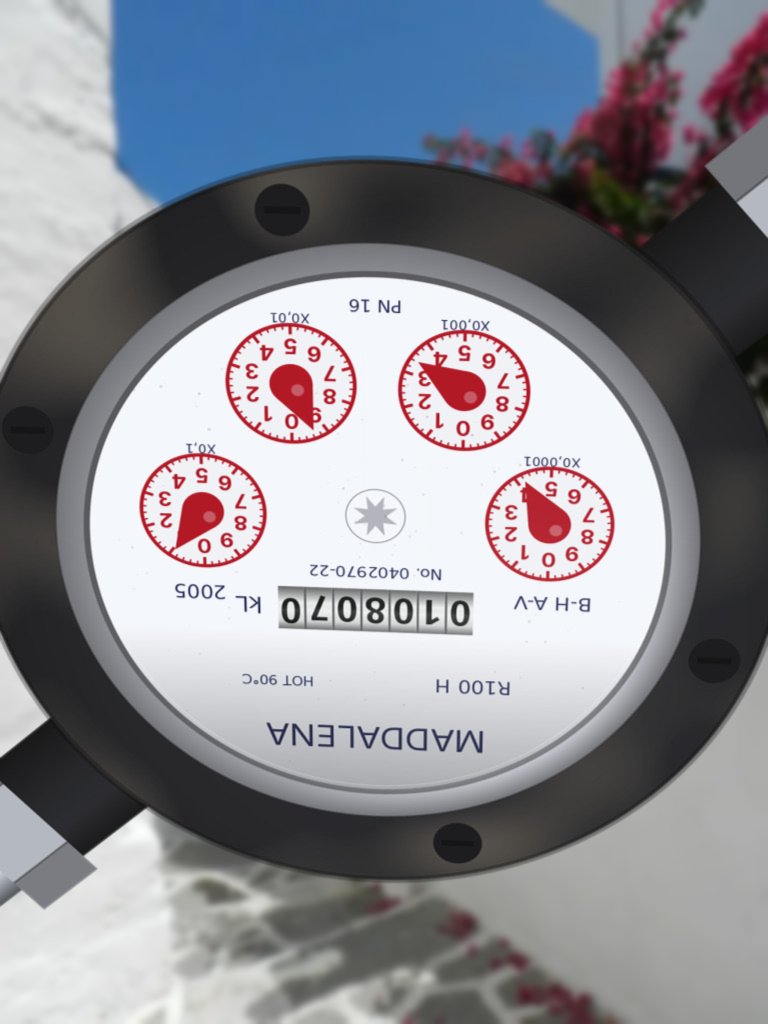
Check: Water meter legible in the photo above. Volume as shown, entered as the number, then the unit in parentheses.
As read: 108070.0934 (kL)
